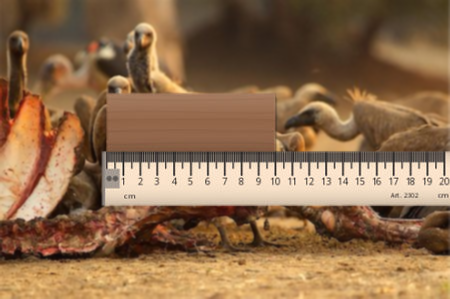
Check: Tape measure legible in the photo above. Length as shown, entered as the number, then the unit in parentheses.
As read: 10 (cm)
